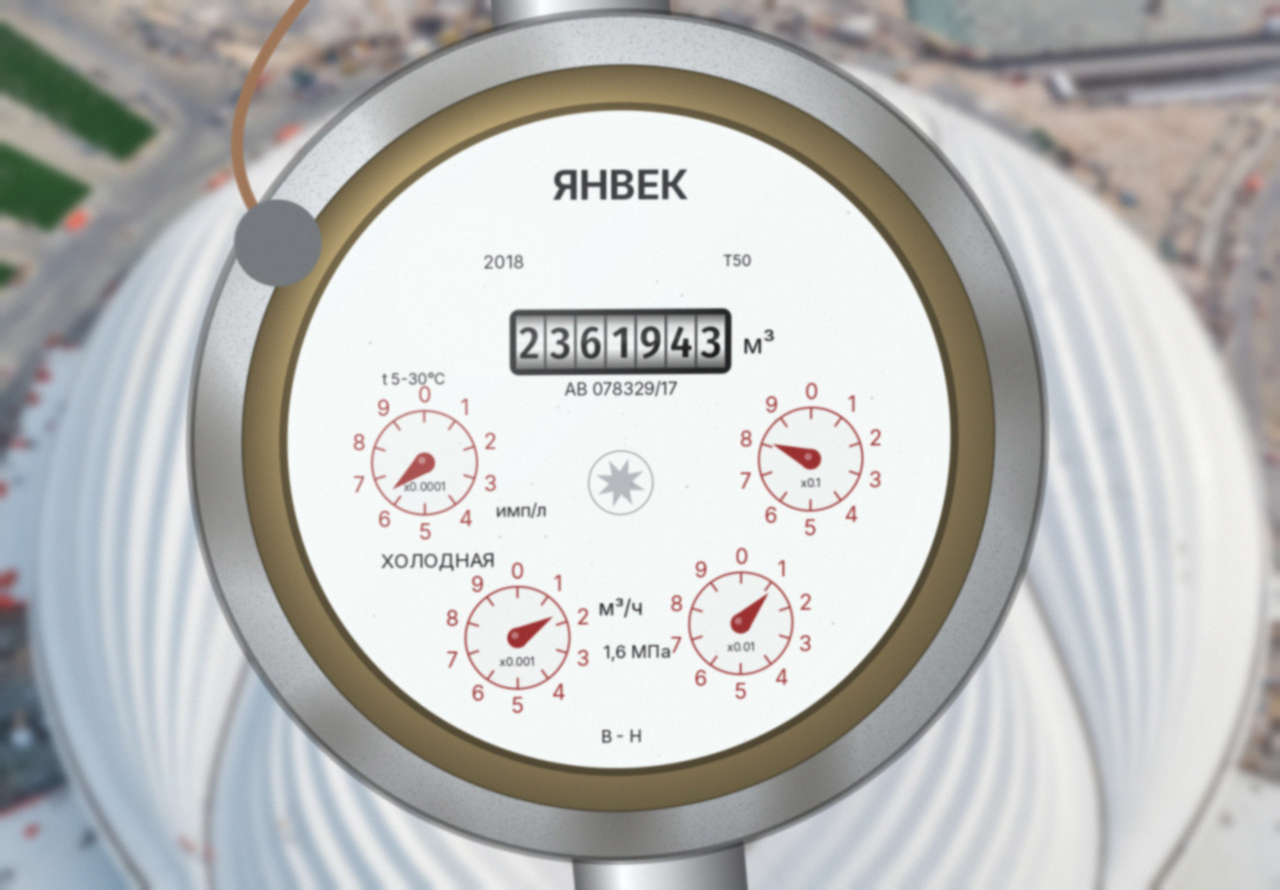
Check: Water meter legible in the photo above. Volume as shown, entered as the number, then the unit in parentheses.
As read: 2361943.8116 (m³)
